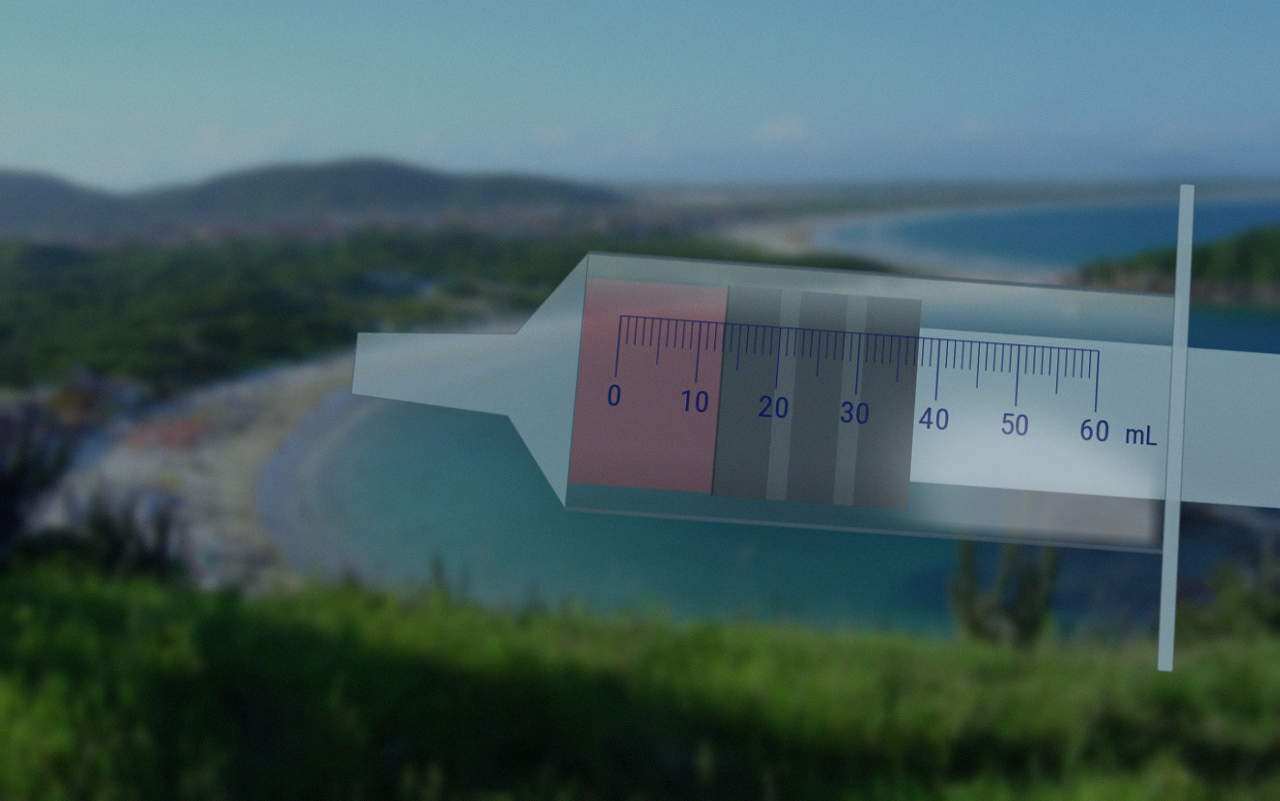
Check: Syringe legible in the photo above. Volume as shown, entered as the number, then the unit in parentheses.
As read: 13 (mL)
